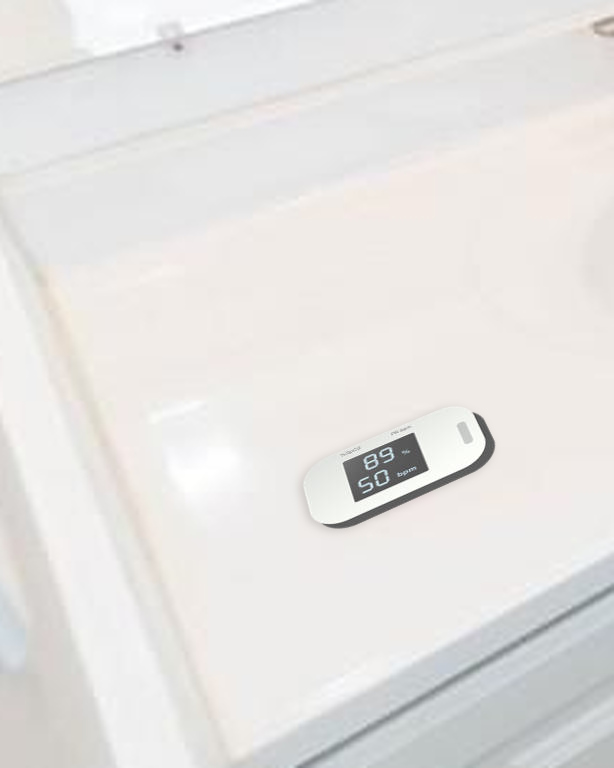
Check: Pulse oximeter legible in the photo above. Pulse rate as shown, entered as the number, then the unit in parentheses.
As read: 50 (bpm)
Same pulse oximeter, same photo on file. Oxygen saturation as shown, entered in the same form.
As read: 89 (%)
